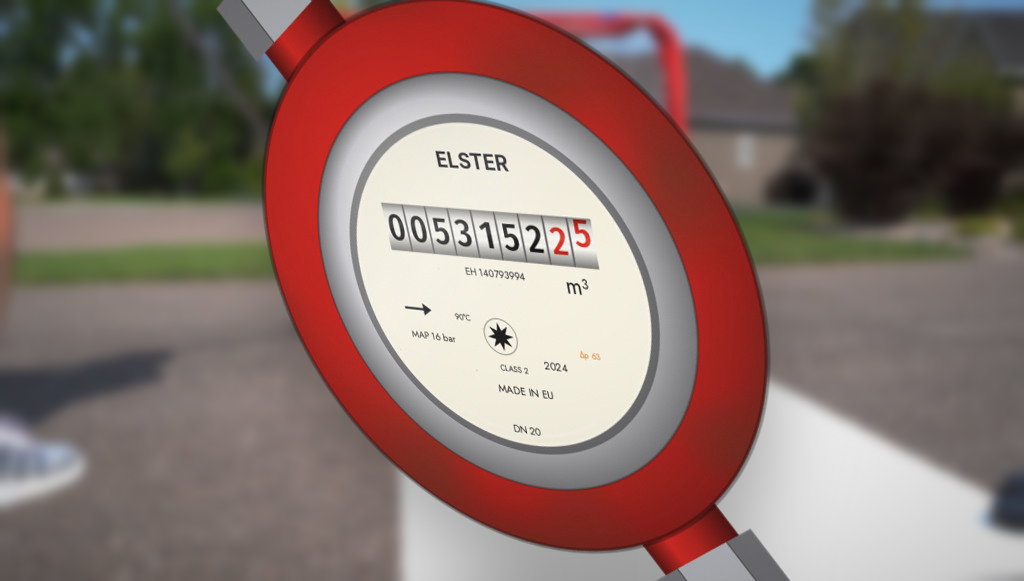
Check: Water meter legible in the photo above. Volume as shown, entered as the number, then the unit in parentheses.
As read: 53152.25 (m³)
